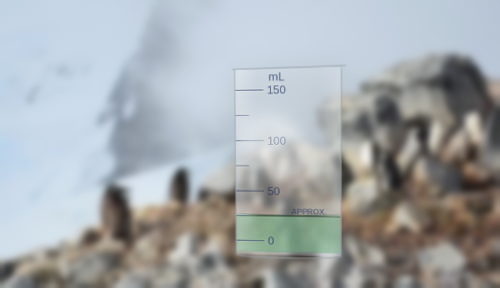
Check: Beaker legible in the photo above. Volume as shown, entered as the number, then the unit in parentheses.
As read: 25 (mL)
